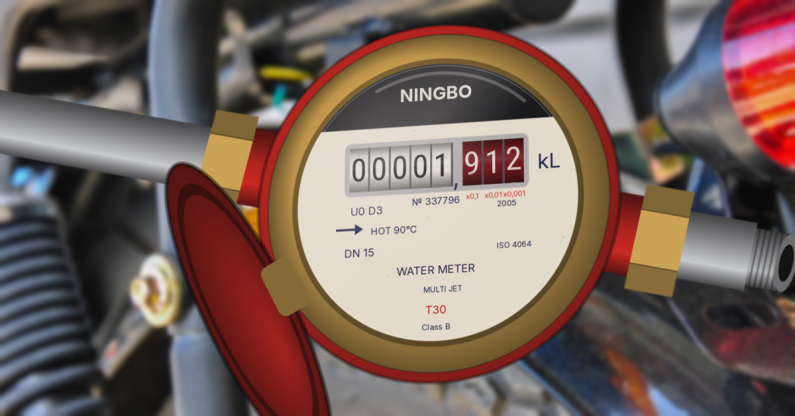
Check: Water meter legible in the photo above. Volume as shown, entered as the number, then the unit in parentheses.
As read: 1.912 (kL)
